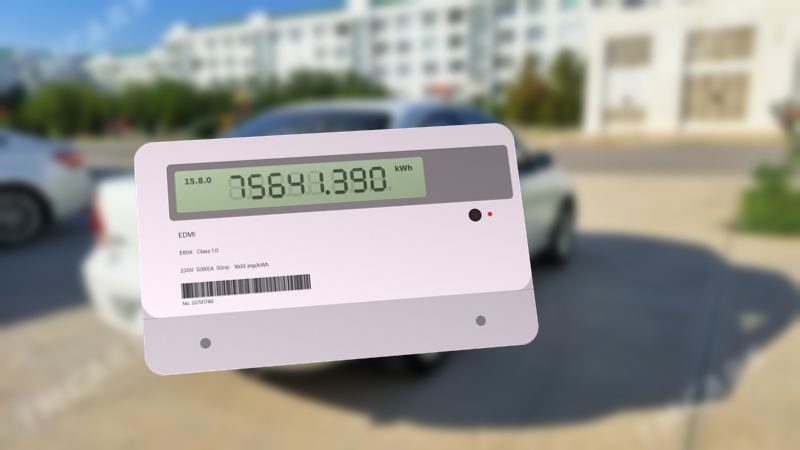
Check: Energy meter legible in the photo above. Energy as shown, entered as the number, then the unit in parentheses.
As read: 75641.390 (kWh)
